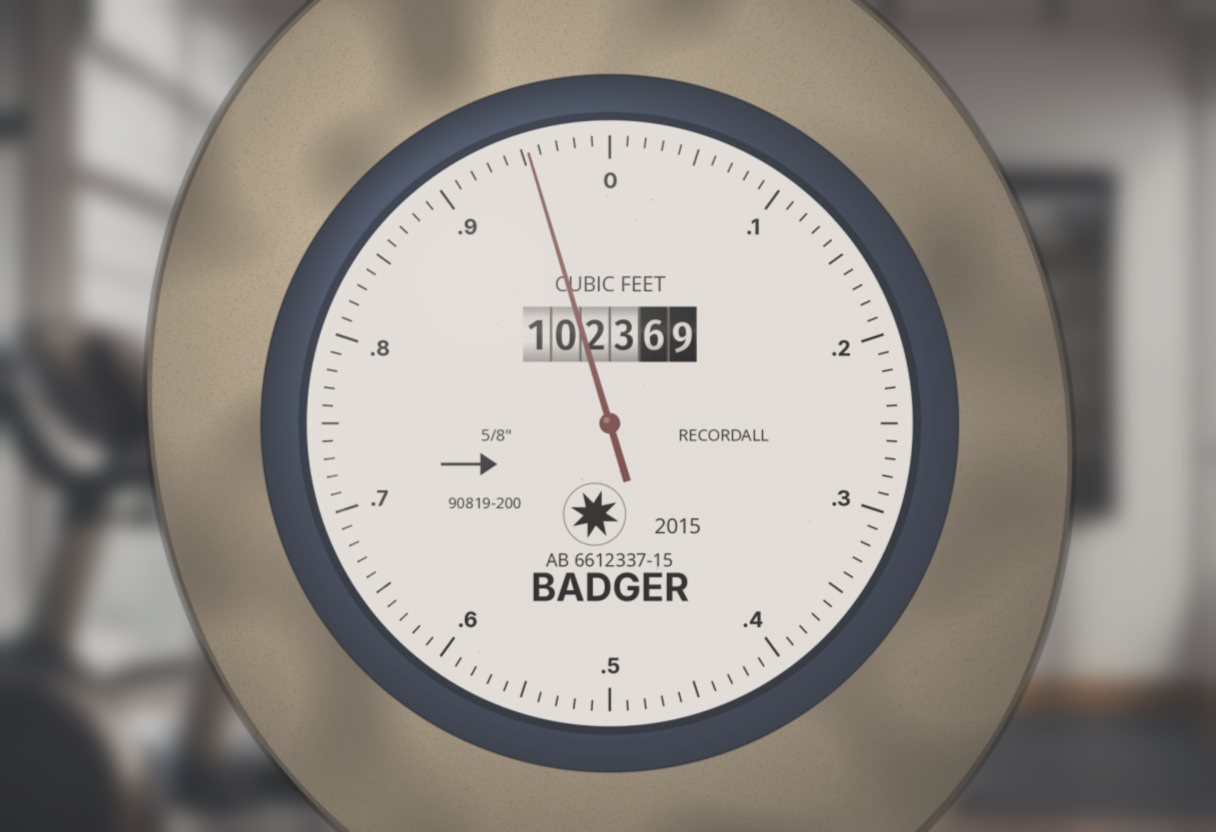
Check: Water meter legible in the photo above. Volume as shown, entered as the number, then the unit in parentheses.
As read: 102368.95 (ft³)
